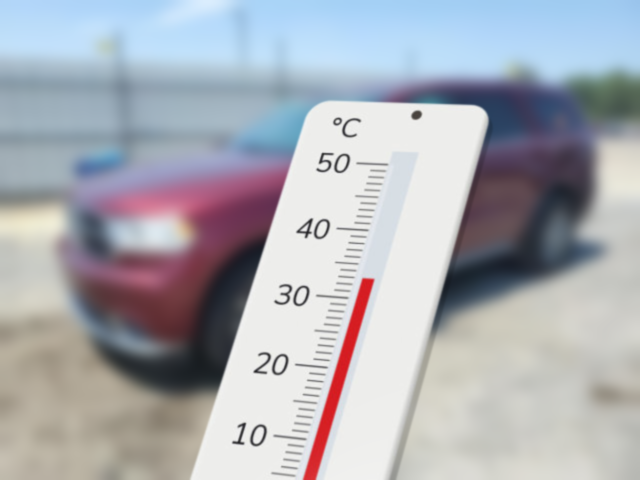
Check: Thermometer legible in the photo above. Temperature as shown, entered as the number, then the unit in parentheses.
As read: 33 (°C)
